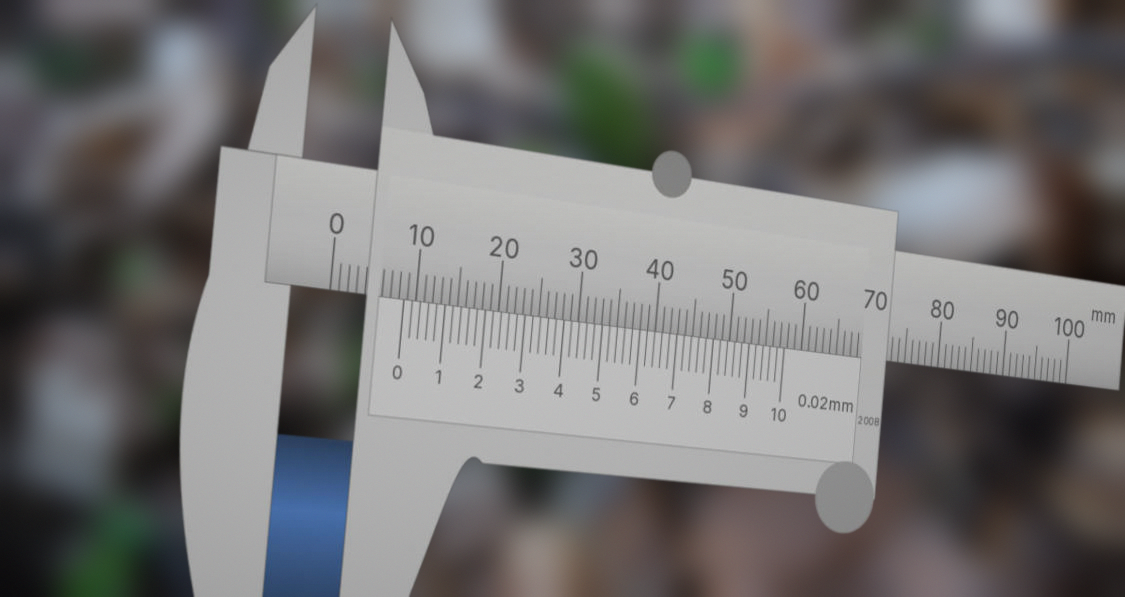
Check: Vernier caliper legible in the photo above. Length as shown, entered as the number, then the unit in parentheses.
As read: 8.6 (mm)
